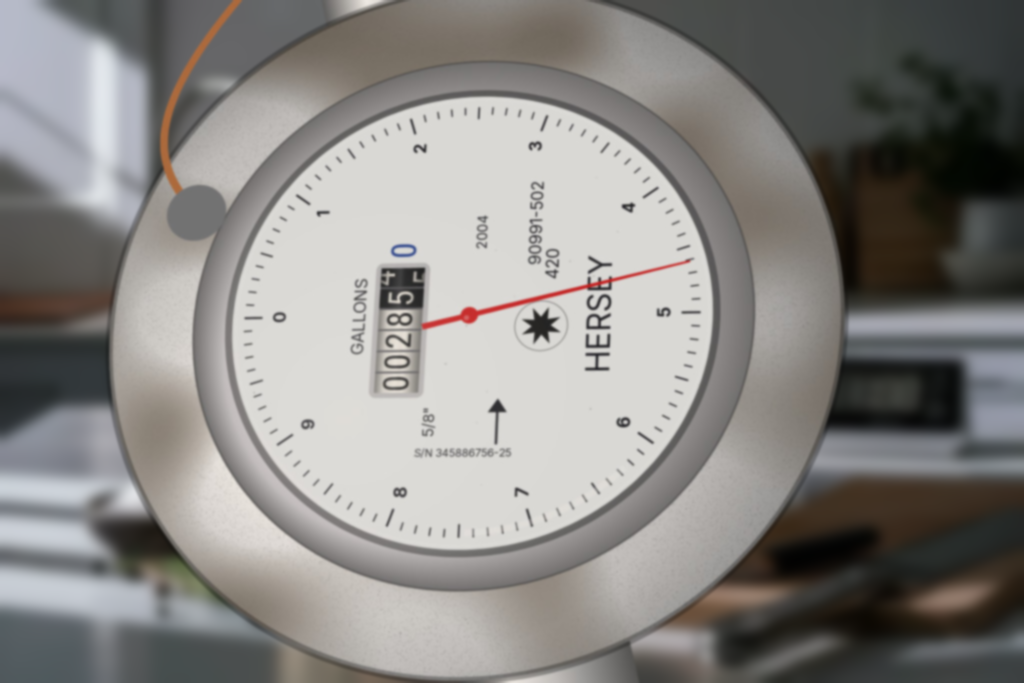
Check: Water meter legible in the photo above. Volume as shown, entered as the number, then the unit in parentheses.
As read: 28544.6 (gal)
